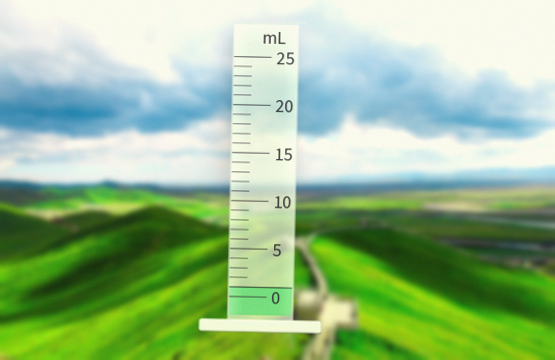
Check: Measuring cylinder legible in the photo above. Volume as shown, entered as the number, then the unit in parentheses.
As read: 1 (mL)
